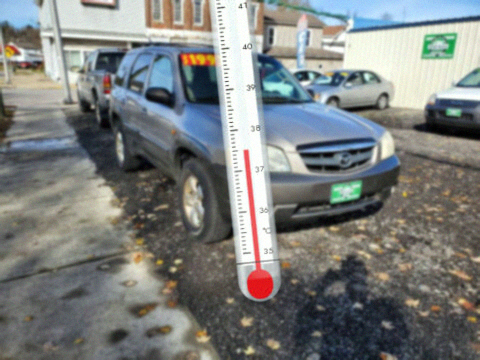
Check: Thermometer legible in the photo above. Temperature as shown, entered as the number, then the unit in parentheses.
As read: 37.5 (°C)
